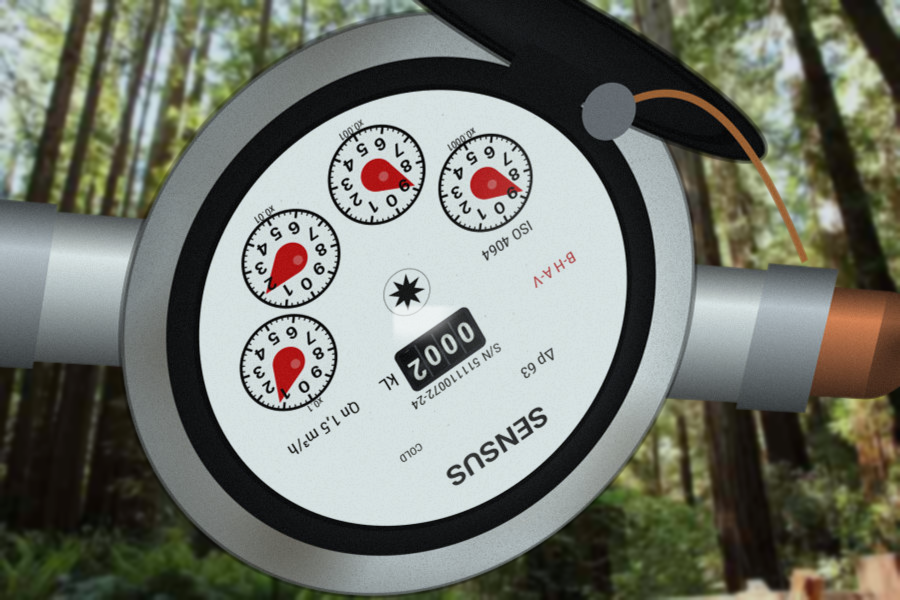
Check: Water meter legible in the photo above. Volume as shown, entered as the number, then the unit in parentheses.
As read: 2.1188 (kL)
